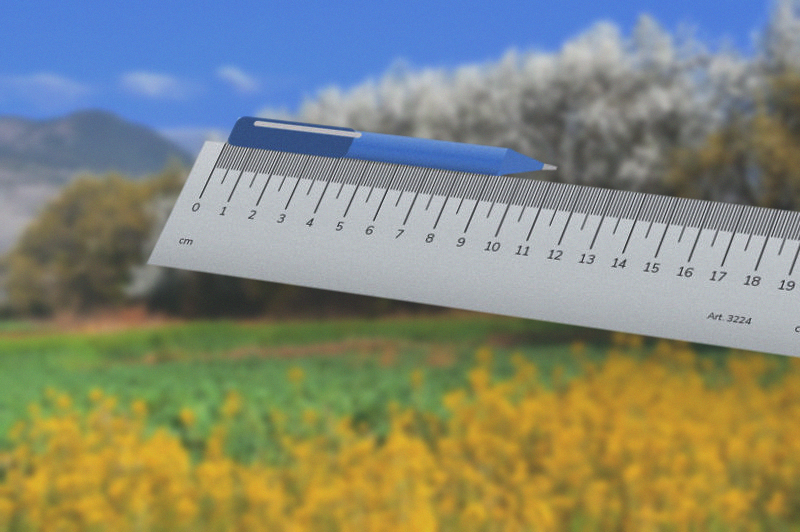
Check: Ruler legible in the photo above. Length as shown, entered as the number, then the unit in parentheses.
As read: 11 (cm)
